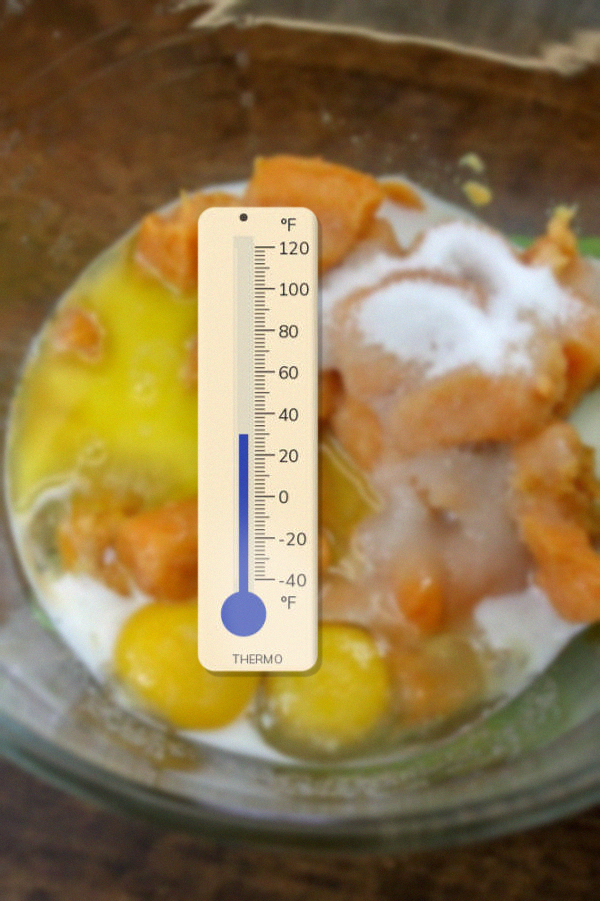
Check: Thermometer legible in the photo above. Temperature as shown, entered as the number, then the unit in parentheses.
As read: 30 (°F)
